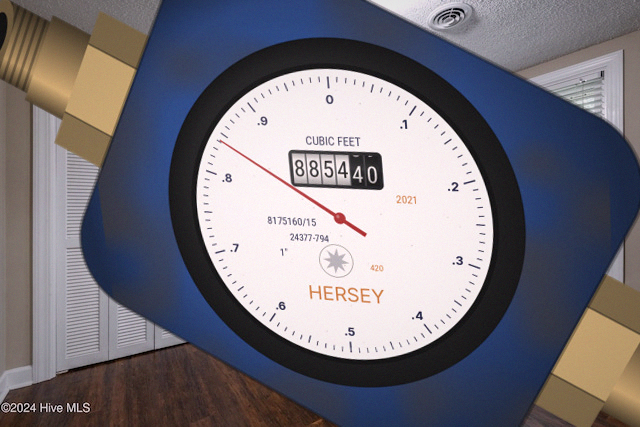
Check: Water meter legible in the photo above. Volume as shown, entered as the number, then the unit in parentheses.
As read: 885439.84 (ft³)
